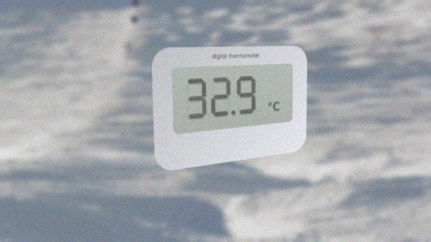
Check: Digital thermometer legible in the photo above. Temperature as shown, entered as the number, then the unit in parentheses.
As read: 32.9 (°C)
